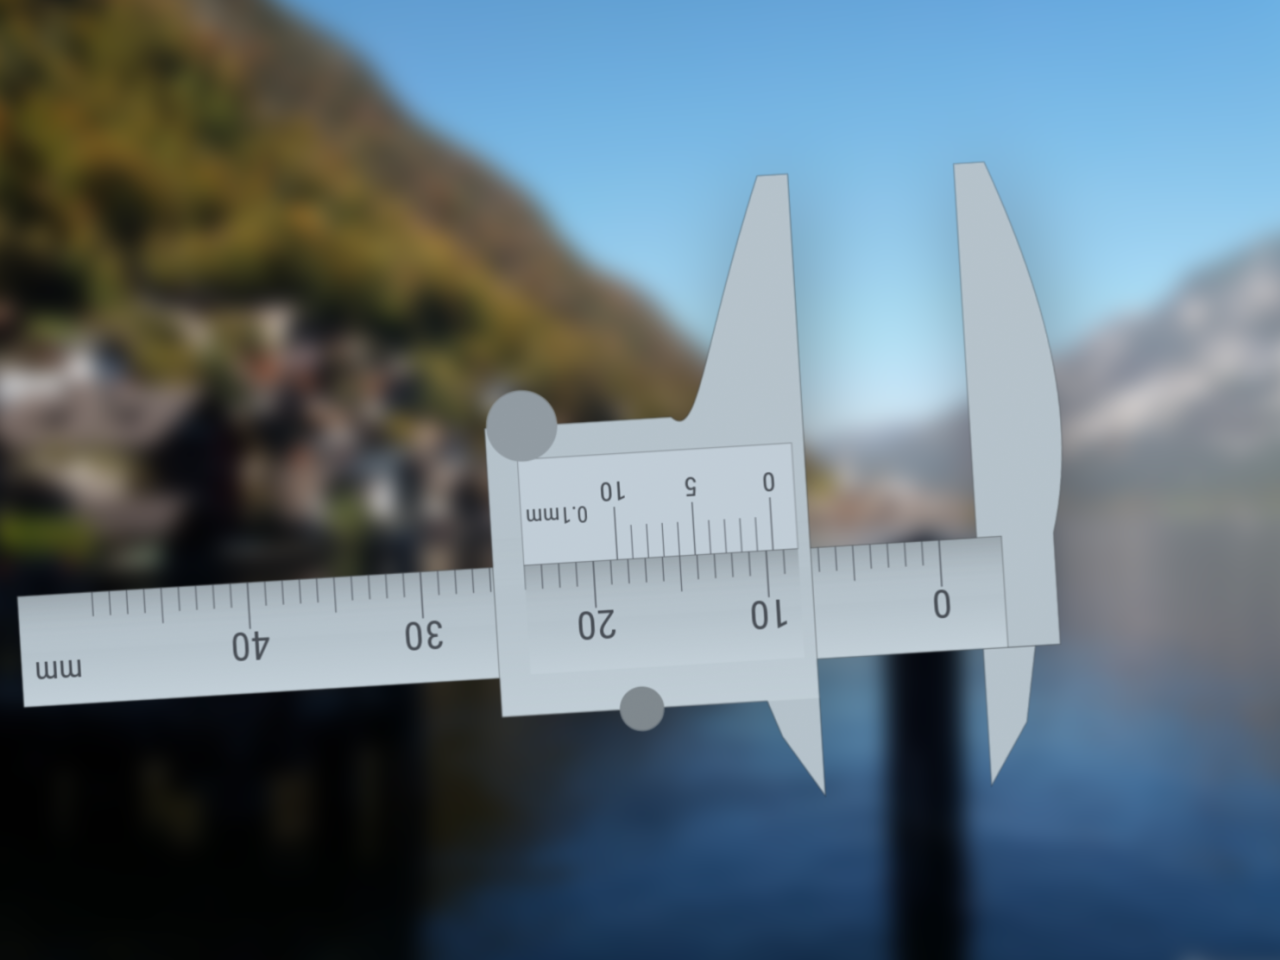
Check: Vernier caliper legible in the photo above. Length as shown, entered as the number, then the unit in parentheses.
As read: 9.6 (mm)
